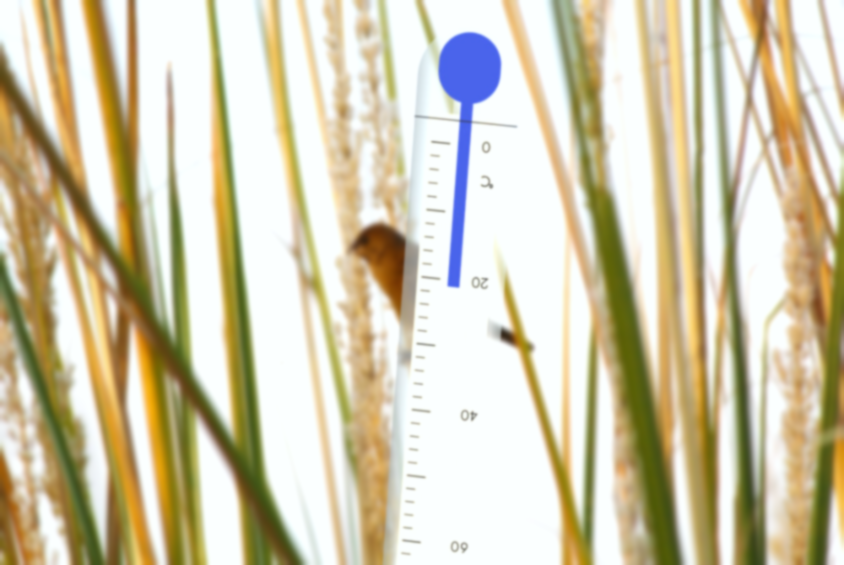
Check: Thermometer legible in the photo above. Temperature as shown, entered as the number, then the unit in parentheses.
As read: 21 (°C)
